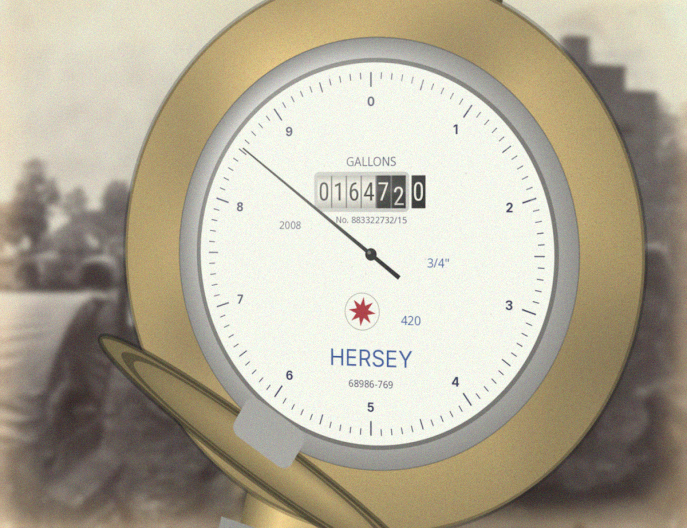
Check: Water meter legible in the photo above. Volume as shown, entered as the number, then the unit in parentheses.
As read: 164718.5 (gal)
